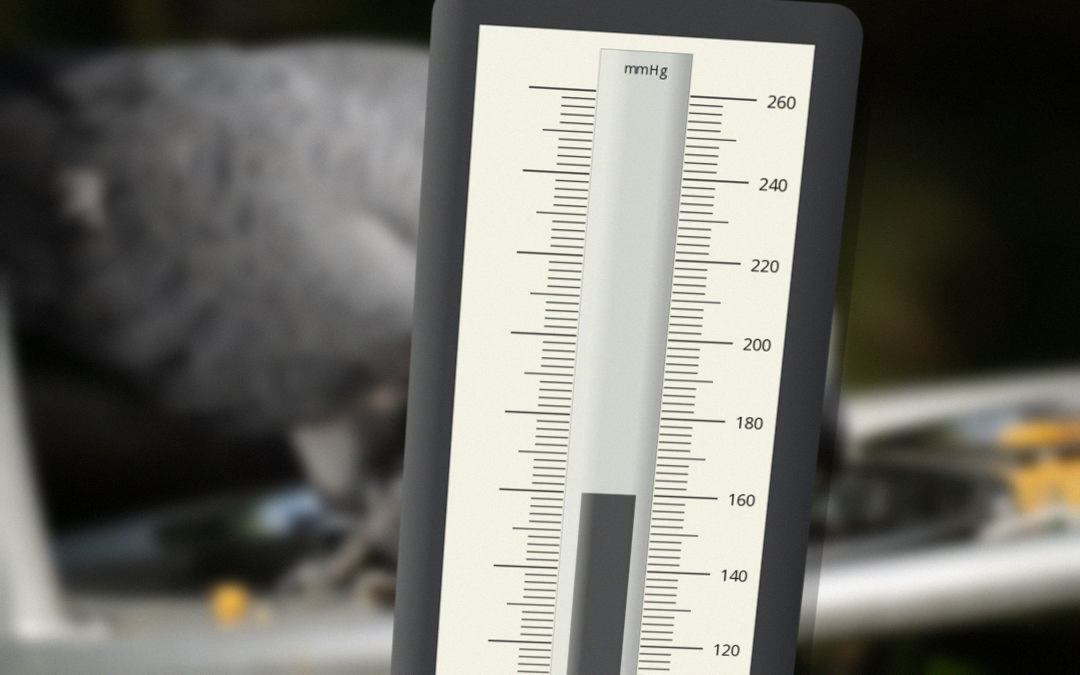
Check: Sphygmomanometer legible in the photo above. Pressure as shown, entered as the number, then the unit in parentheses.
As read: 160 (mmHg)
